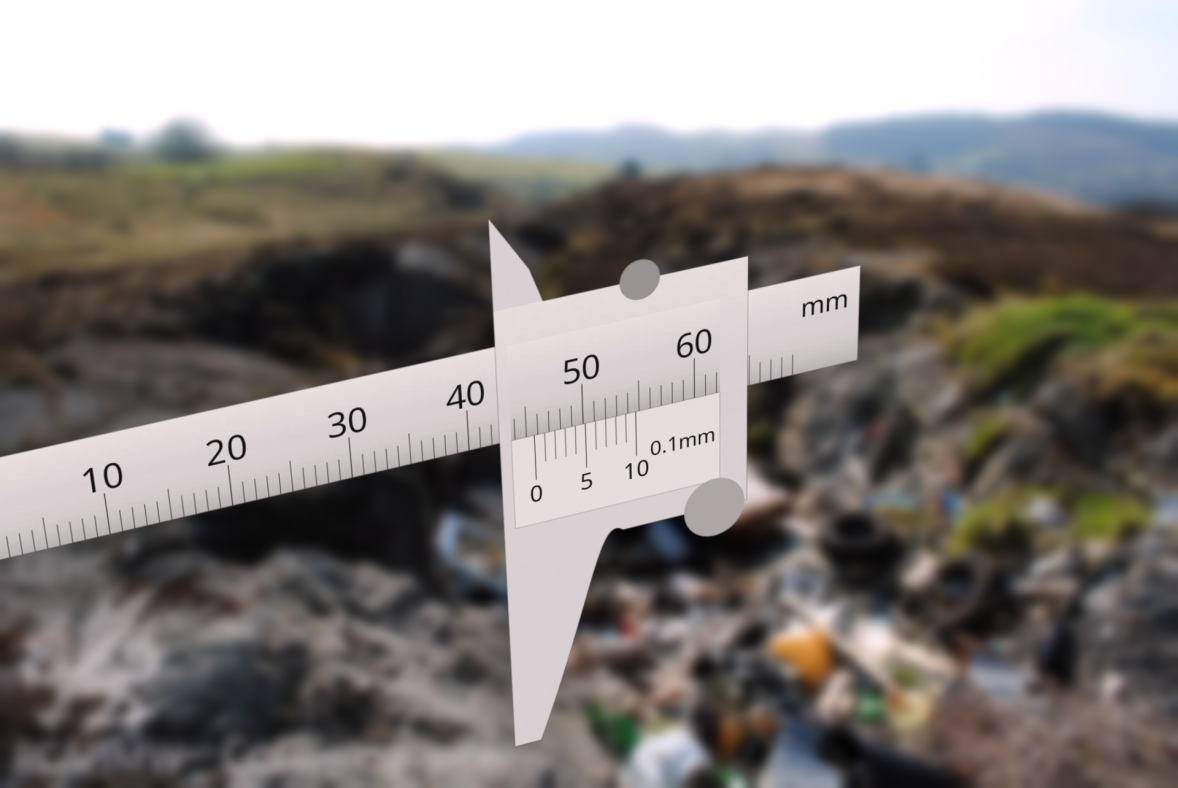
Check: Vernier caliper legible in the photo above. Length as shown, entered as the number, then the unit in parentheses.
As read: 45.7 (mm)
